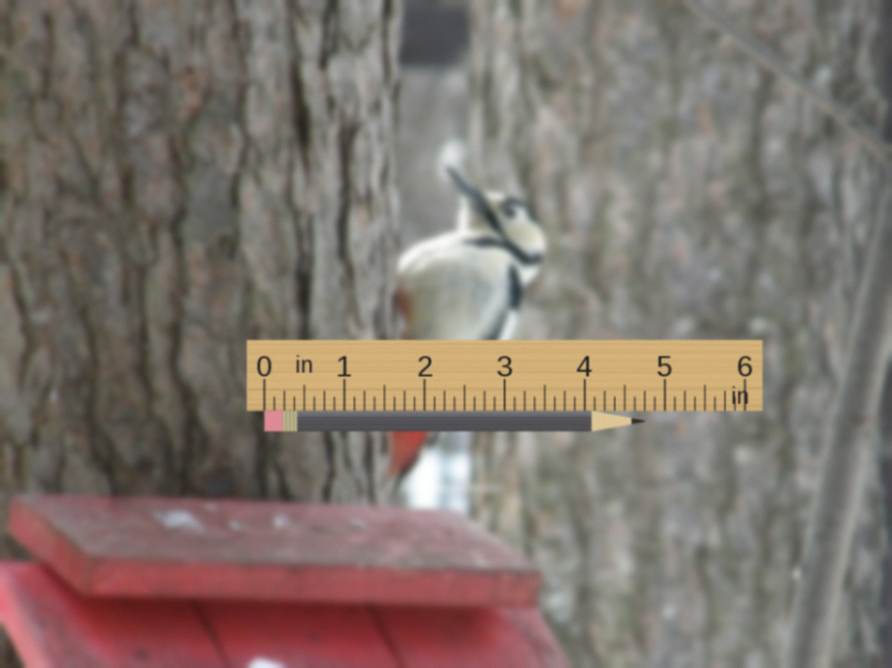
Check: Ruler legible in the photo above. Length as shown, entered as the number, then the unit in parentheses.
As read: 4.75 (in)
